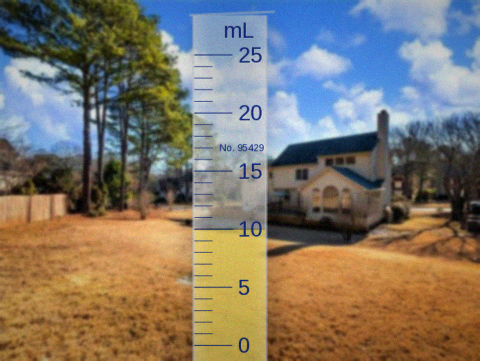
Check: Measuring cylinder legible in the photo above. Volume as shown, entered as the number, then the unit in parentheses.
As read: 10 (mL)
